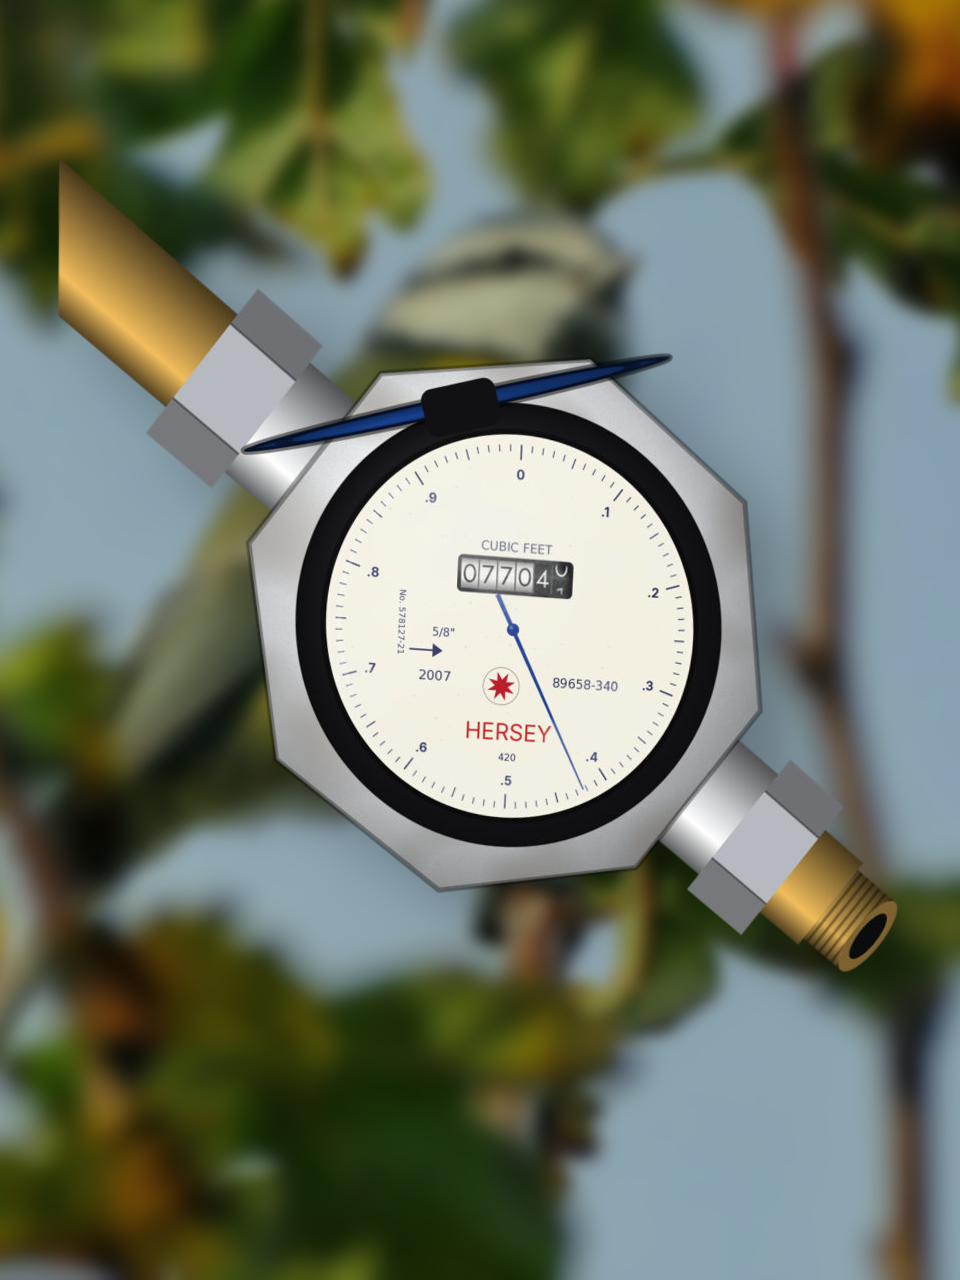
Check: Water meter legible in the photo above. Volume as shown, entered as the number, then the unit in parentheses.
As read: 77040.42 (ft³)
